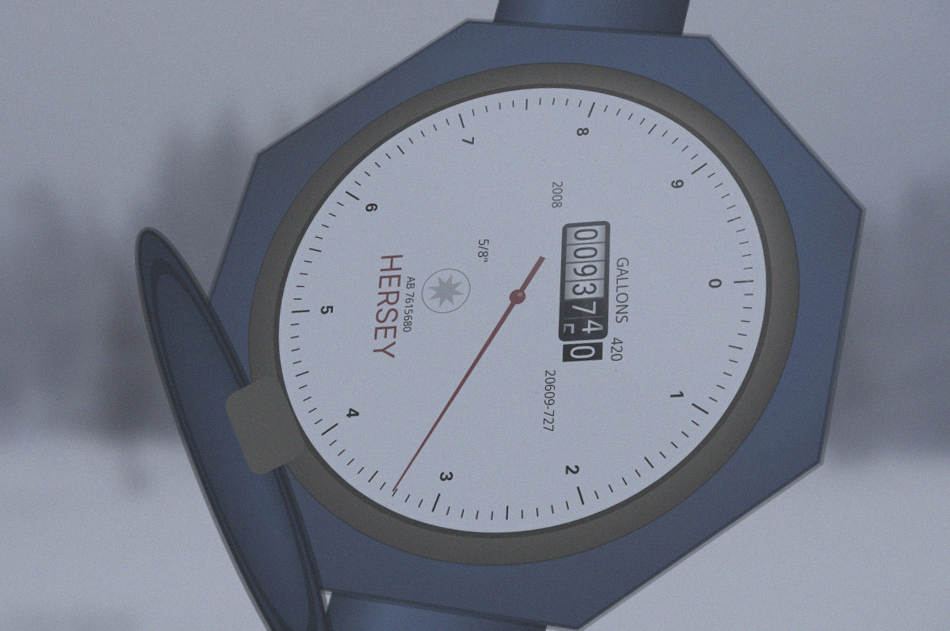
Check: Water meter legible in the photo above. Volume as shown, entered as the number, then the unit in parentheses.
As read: 93743.3 (gal)
